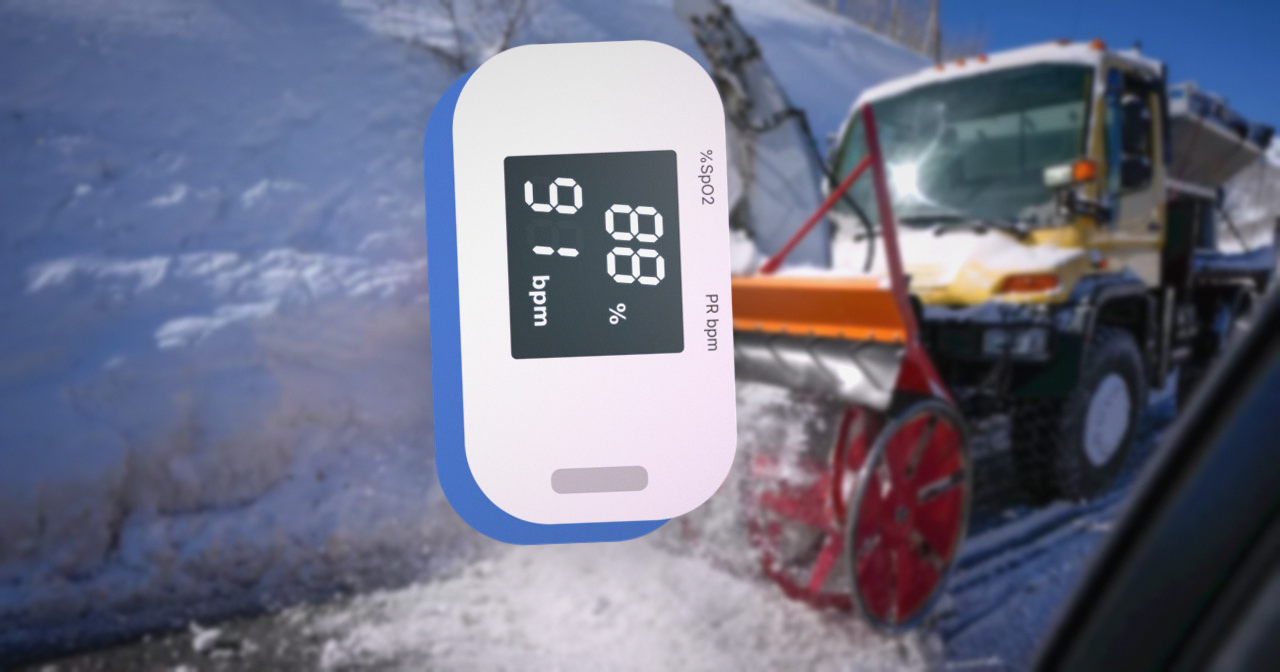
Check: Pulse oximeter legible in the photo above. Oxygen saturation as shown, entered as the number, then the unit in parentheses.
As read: 88 (%)
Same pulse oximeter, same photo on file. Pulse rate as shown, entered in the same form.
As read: 91 (bpm)
